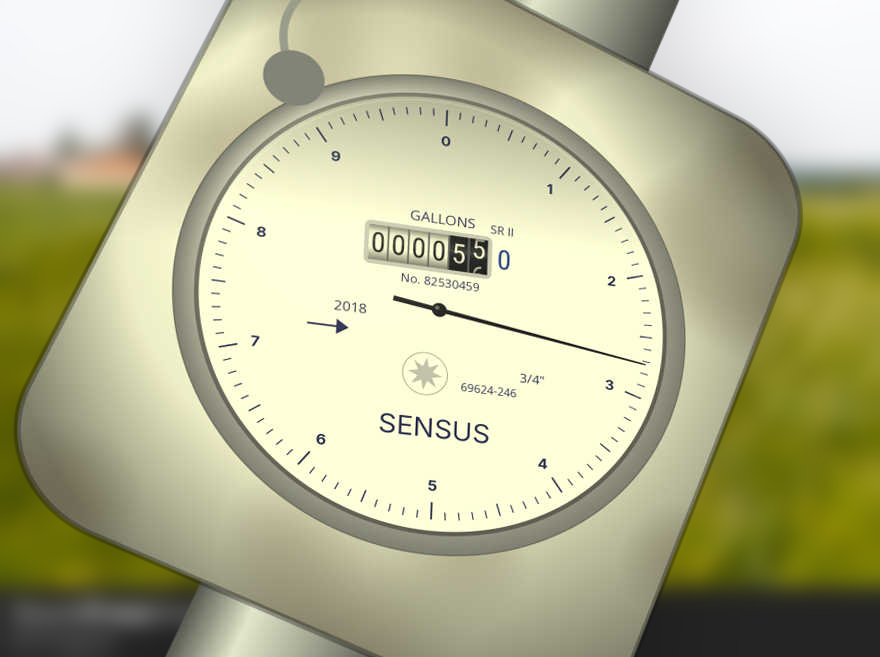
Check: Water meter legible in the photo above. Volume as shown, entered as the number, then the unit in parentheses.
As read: 552.7 (gal)
